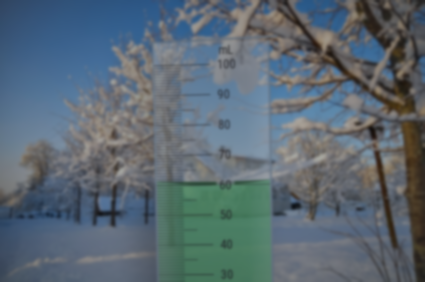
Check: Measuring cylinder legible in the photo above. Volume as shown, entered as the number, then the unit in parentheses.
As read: 60 (mL)
